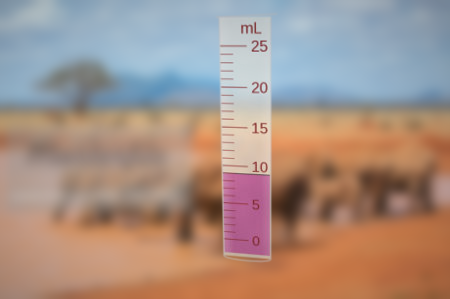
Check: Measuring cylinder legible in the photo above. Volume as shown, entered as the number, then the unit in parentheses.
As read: 9 (mL)
